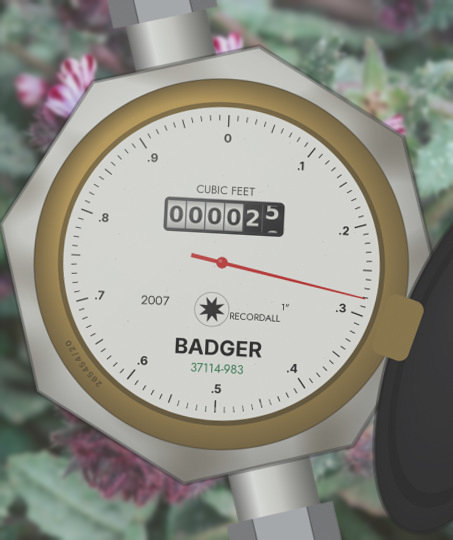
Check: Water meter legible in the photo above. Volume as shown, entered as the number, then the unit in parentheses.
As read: 25.28 (ft³)
